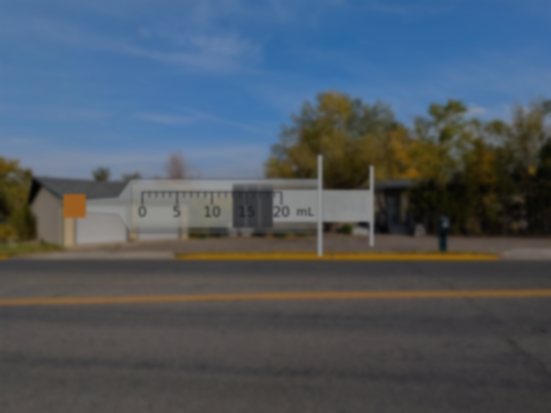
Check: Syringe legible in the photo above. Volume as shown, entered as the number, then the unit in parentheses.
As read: 13 (mL)
